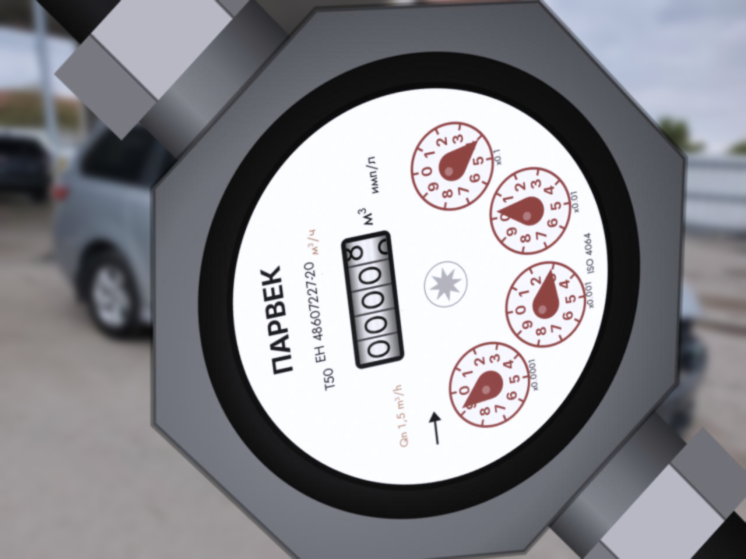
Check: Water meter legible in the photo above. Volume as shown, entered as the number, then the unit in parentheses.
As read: 8.4029 (m³)
